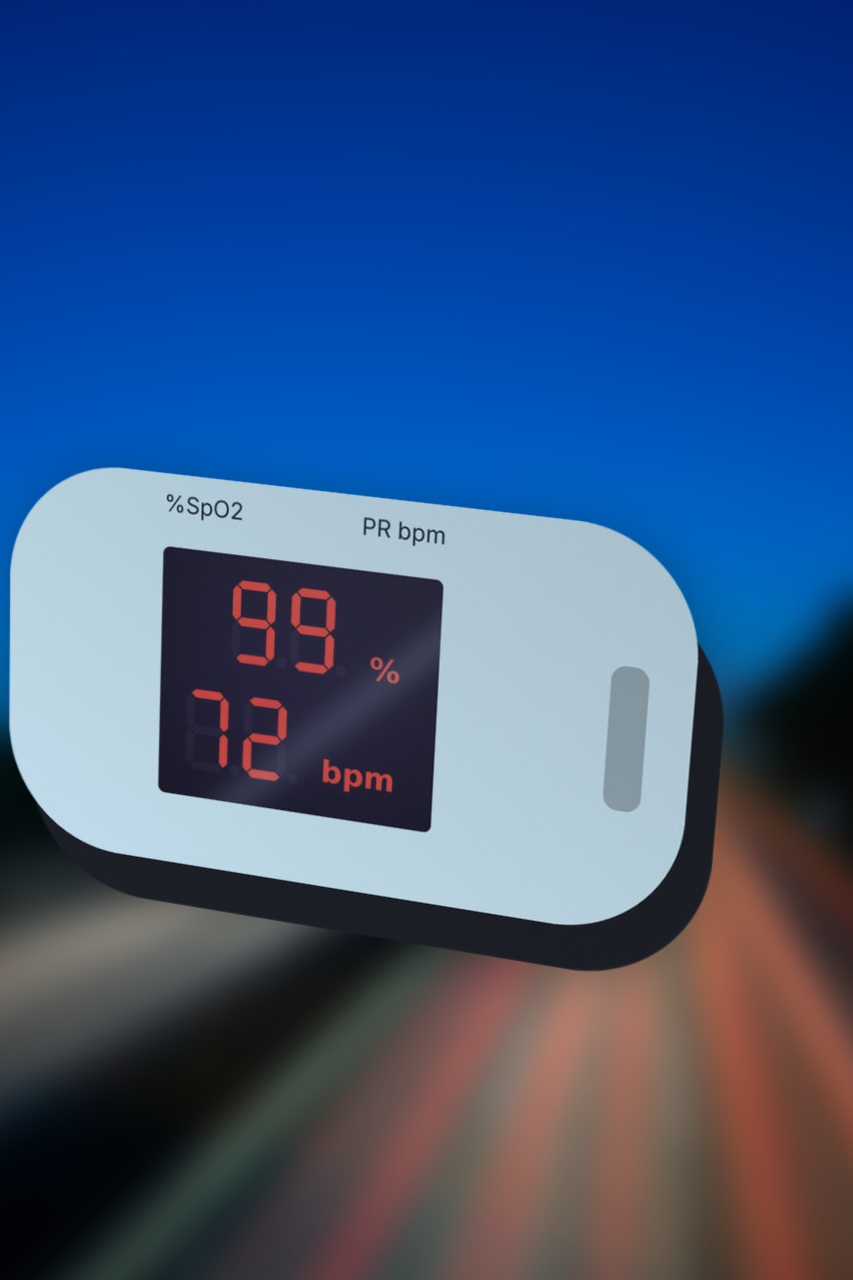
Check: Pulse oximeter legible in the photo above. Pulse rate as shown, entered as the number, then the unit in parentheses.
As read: 72 (bpm)
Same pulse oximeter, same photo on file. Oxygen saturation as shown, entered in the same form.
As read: 99 (%)
